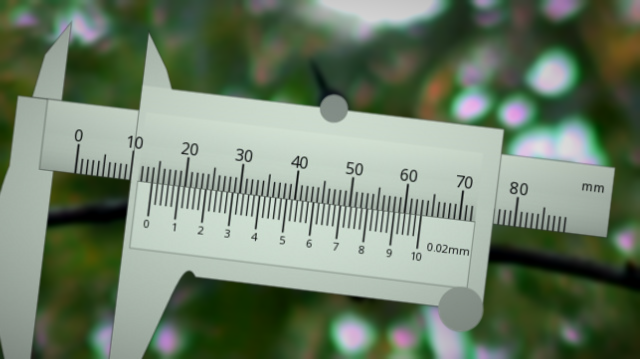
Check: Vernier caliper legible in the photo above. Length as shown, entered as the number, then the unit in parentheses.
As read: 14.0 (mm)
